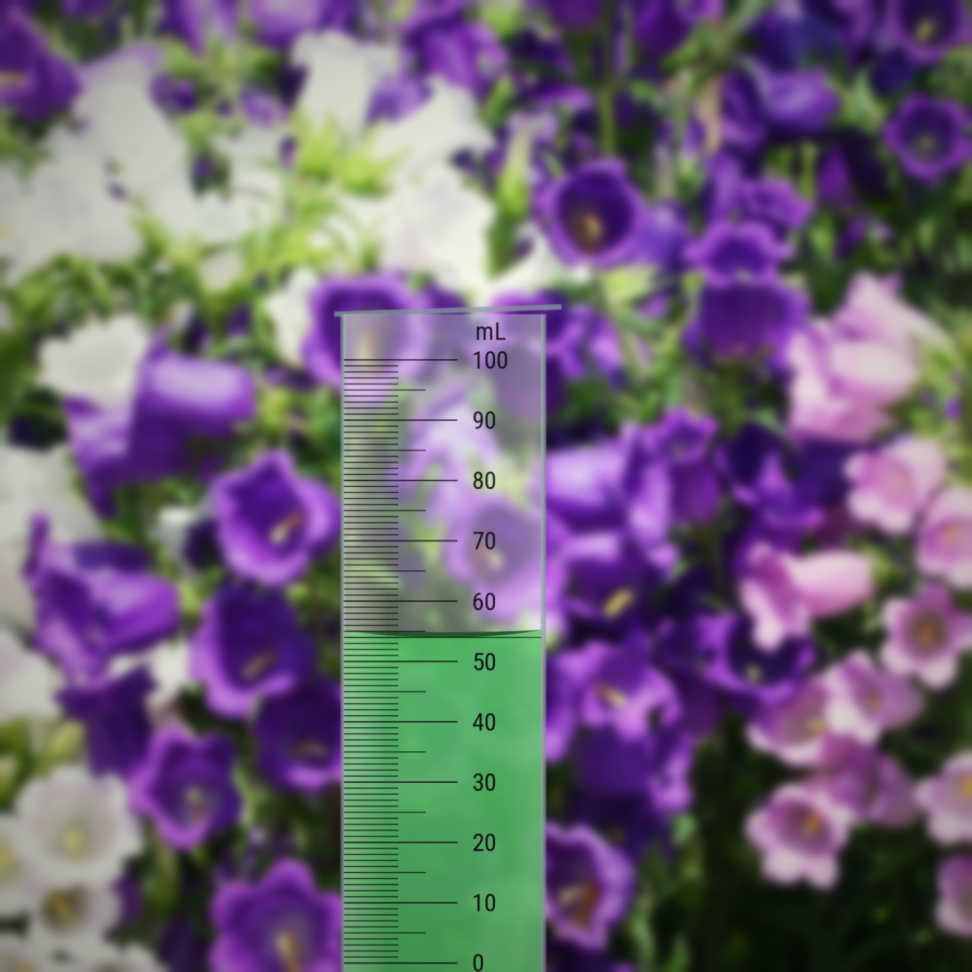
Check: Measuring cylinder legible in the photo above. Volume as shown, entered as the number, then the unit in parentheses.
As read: 54 (mL)
